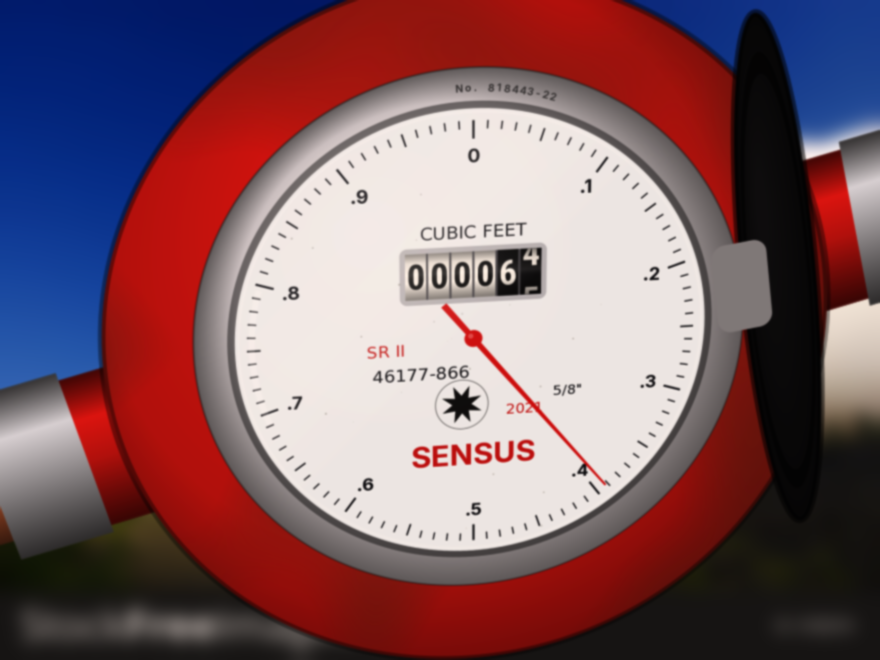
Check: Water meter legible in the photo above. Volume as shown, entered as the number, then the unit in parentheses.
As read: 64.39 (ft³)
